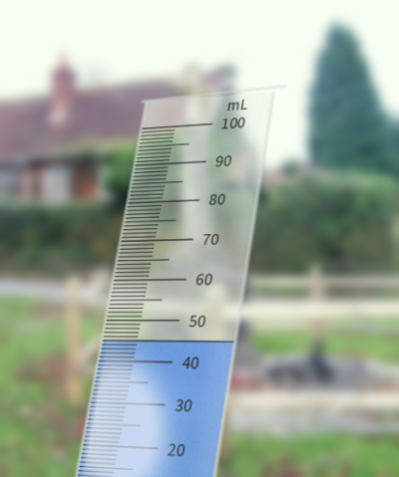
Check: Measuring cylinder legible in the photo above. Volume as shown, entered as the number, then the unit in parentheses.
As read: 45 (mL)
